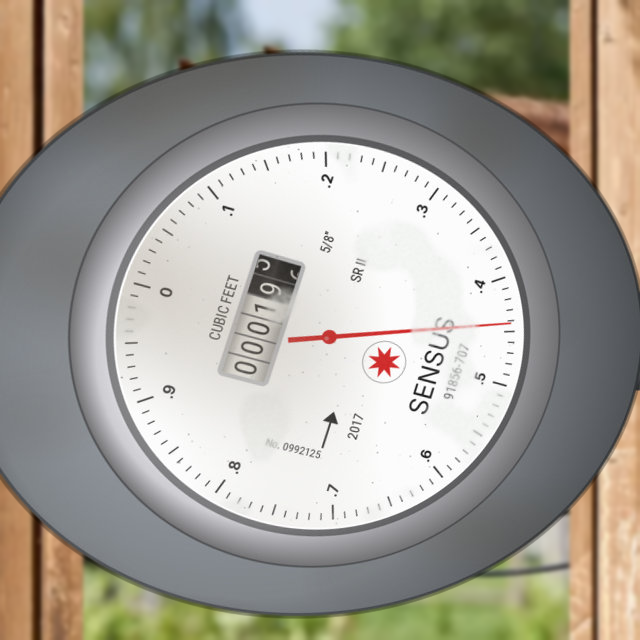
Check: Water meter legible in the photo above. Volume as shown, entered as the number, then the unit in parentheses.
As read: 195.44 (ft³)
